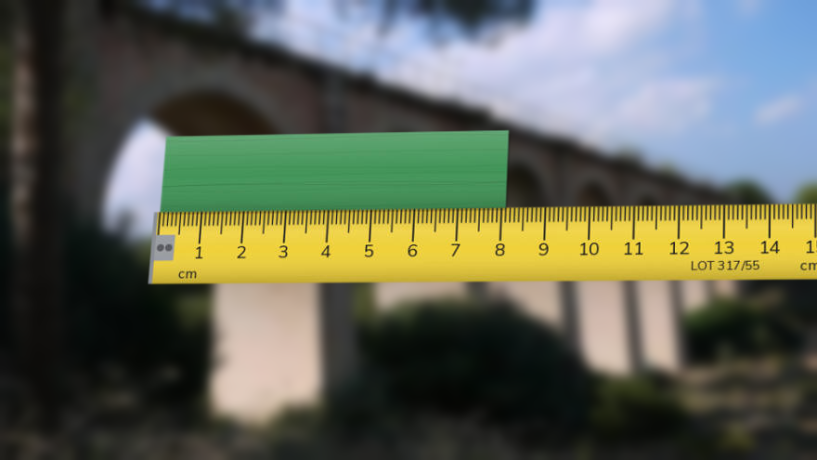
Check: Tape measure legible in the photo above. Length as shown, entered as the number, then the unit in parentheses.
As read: 8.1 (cm)
